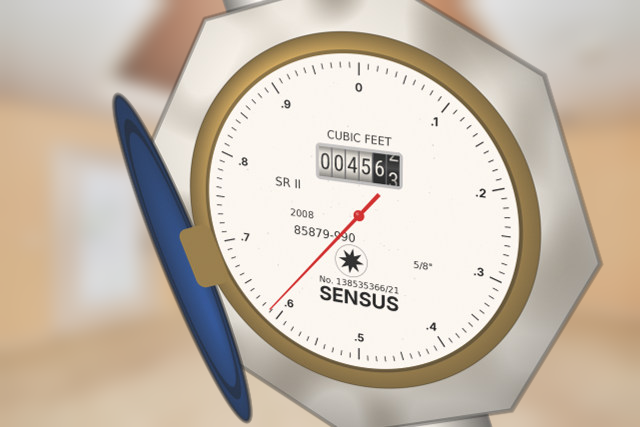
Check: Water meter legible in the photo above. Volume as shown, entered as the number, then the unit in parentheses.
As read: 4562.61 (ft³)
